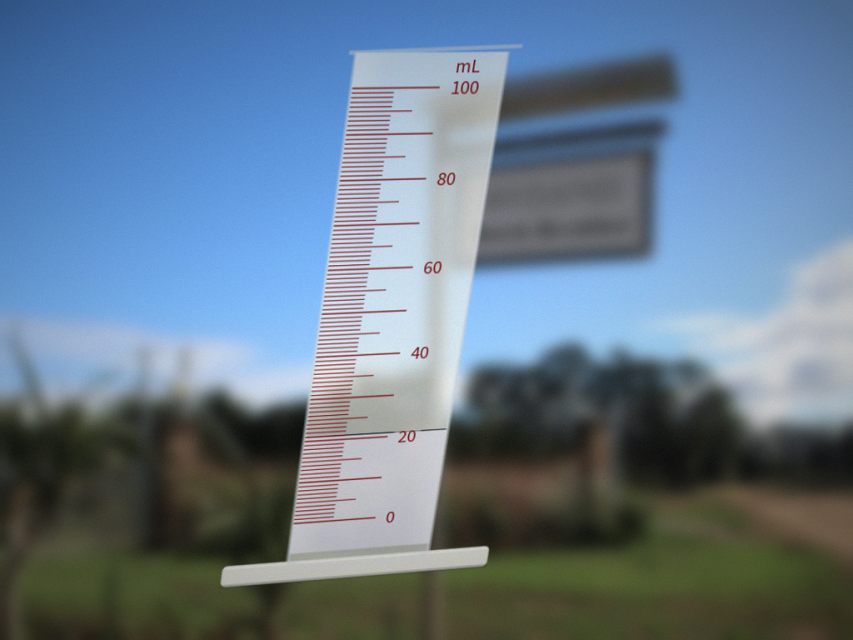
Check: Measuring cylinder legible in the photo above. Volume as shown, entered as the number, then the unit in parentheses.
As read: 21 (mL)
